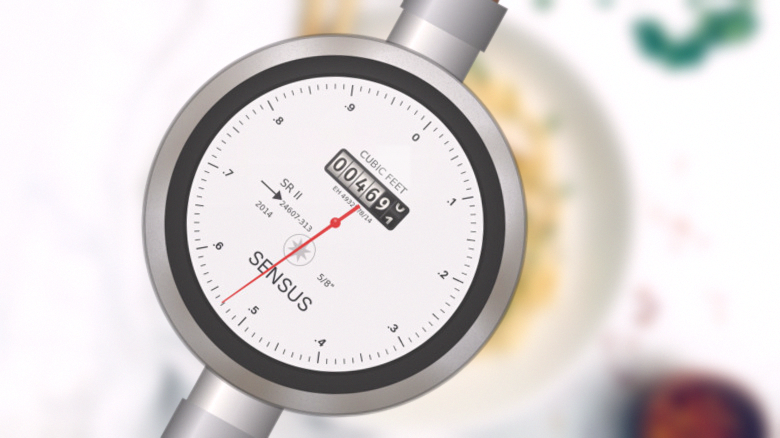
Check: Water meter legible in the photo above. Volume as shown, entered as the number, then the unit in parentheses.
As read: 4690.53 (ft³)
